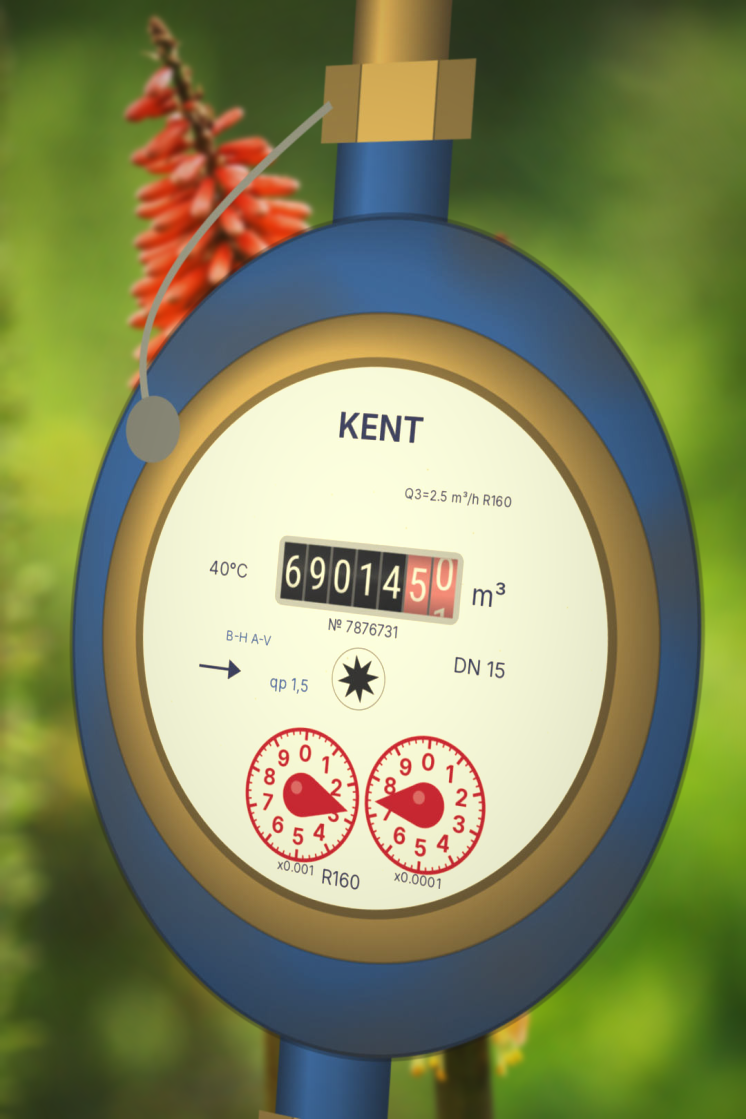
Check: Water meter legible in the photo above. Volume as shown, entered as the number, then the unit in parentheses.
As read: 69014.5027 (m³)
